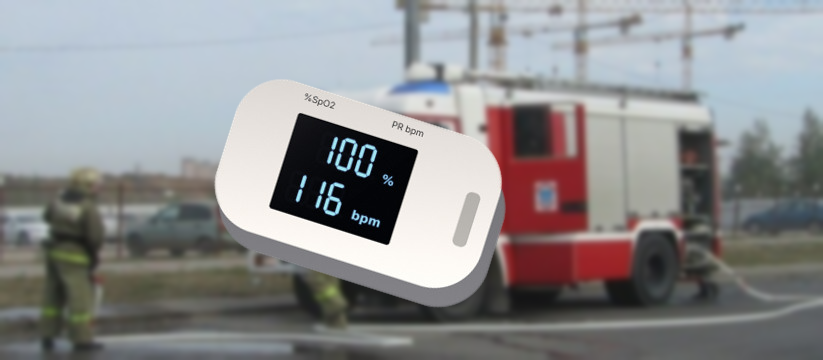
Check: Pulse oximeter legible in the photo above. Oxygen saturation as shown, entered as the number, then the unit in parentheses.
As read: 100 (%)
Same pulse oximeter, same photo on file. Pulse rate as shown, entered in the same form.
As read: 116 (bpm)
